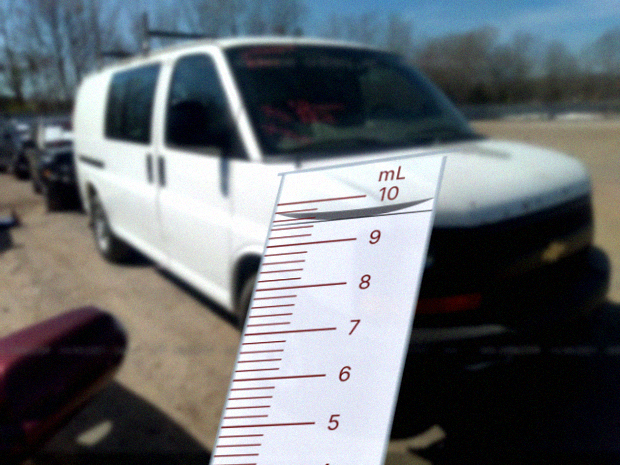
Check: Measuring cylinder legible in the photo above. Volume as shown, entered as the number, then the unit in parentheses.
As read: 9.5 (mL)
